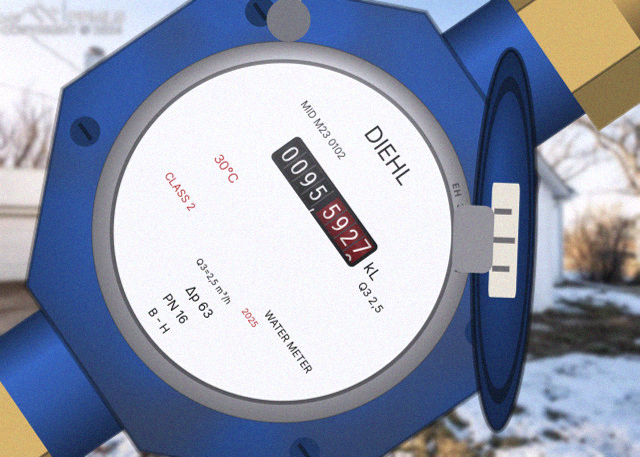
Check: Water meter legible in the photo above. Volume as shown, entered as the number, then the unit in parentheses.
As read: 95.5927 (kL)
